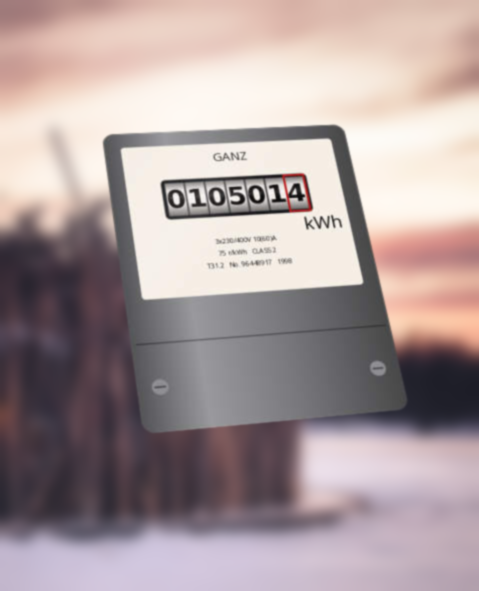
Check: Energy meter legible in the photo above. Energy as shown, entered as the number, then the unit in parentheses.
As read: 10501.4 (kWh)
